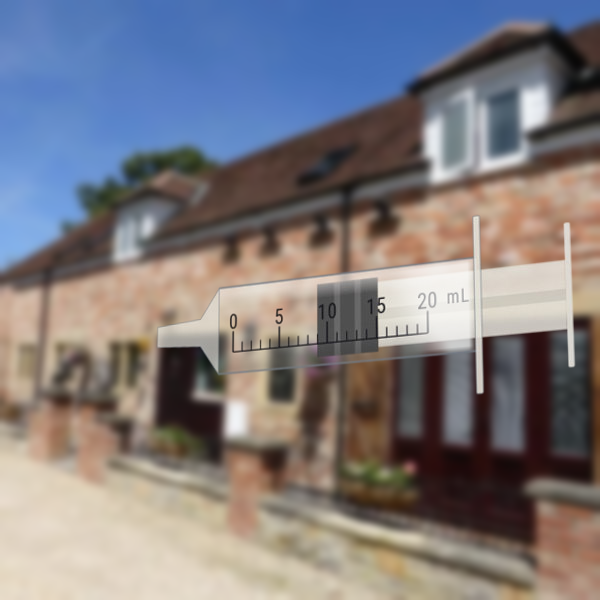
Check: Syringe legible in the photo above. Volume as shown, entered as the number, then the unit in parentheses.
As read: 9 (mL)
